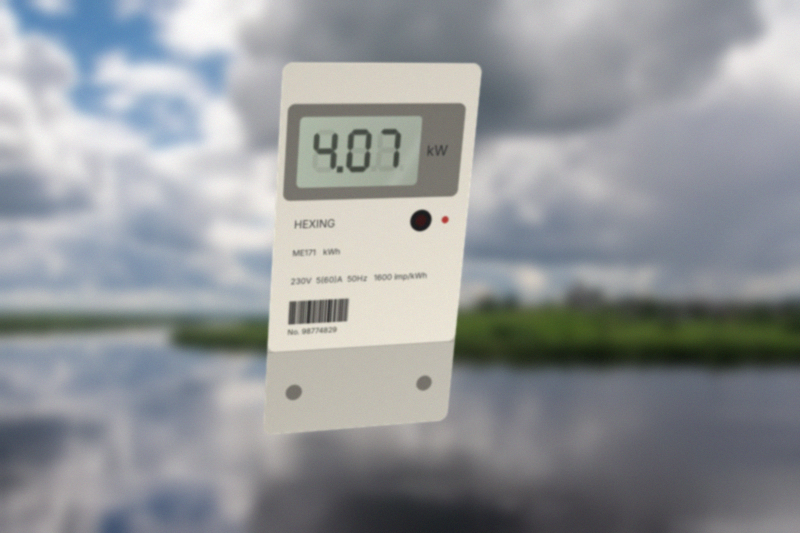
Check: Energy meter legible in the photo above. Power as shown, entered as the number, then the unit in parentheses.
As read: 4.07 (kW)
